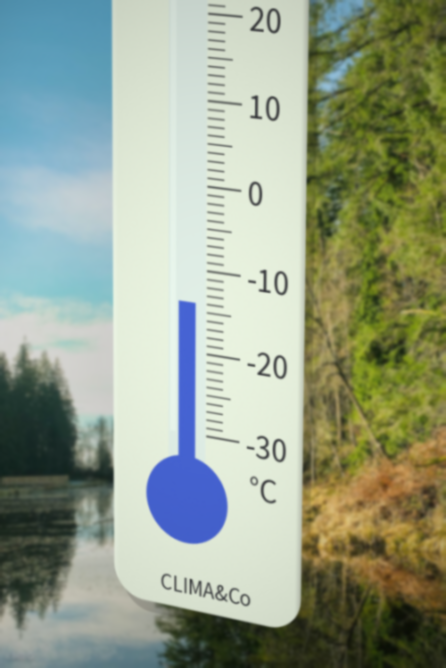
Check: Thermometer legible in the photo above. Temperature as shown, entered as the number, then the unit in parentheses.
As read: -14 (°C)
